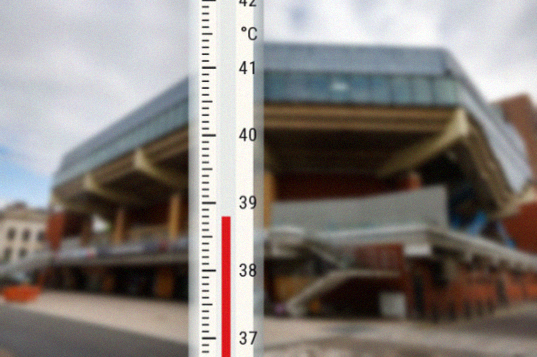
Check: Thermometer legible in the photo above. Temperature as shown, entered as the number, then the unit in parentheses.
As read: 38.8 (°C)
